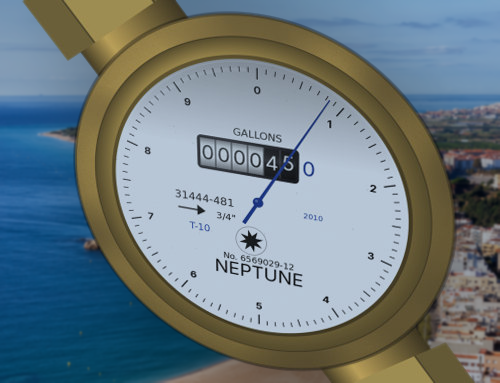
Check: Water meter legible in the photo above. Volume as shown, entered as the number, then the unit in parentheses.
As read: 450.8 (gal)
